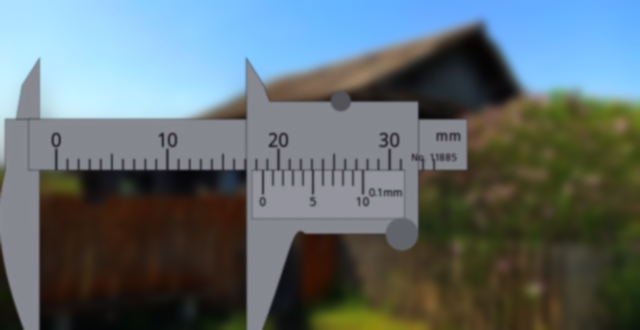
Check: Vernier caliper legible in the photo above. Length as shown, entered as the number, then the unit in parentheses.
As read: 18.6 (mm)
